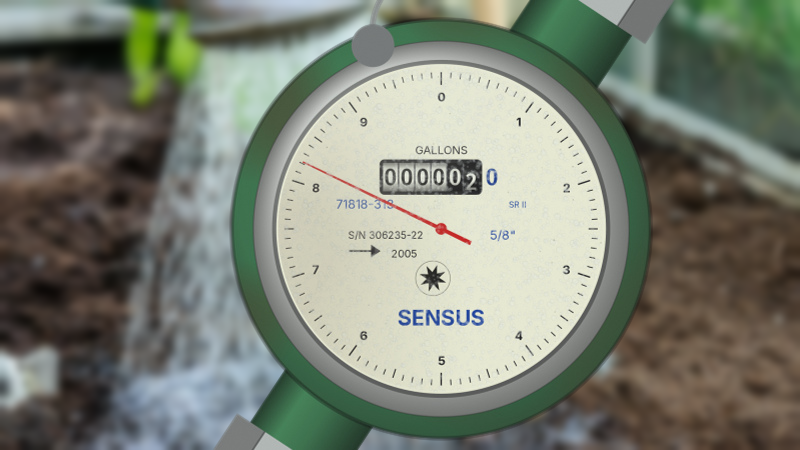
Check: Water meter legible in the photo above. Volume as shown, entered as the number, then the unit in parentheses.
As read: 18.2 (gal)
